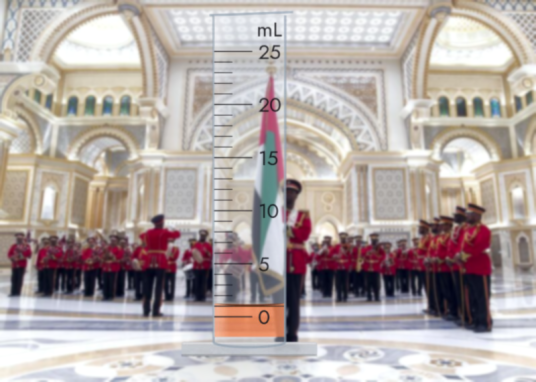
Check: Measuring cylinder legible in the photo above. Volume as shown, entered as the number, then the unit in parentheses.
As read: 1 (mL)
